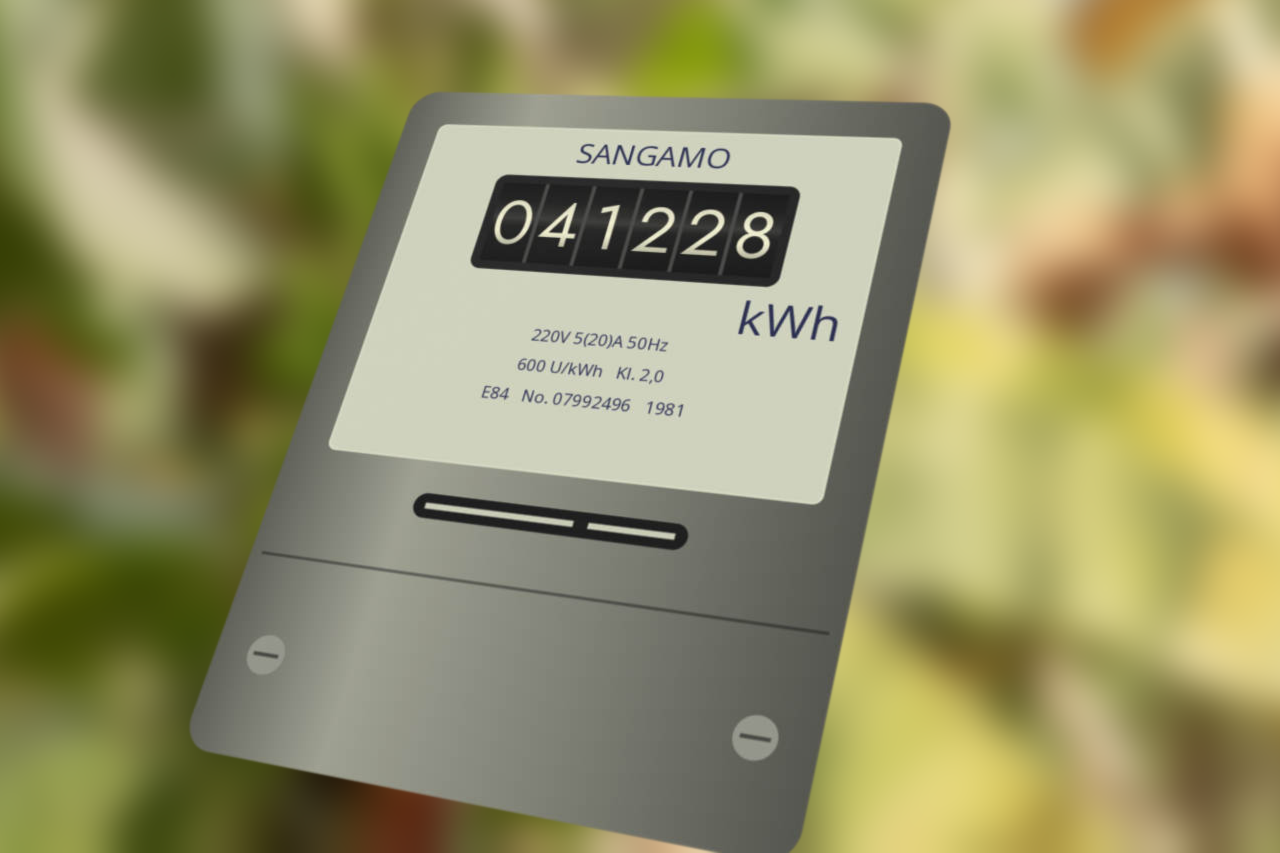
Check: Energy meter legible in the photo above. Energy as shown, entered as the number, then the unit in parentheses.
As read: 41228 (kWh)
